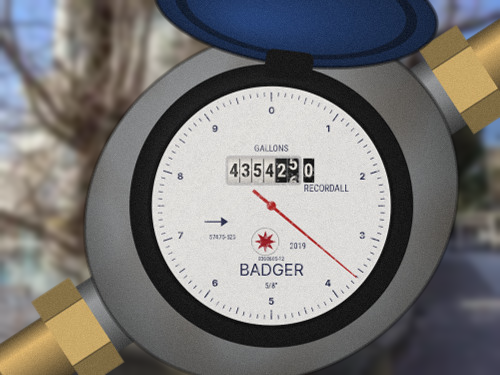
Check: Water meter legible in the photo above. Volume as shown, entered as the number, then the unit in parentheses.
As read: 4354253.6 (gal)
